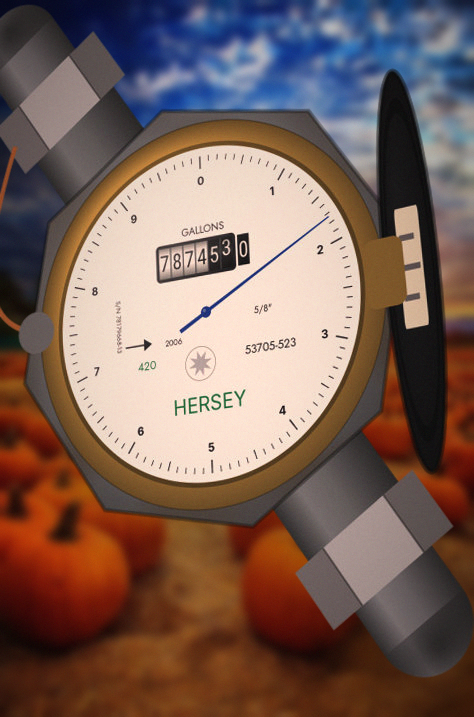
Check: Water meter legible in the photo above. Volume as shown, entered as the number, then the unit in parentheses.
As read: 7874531.7 (gal)
